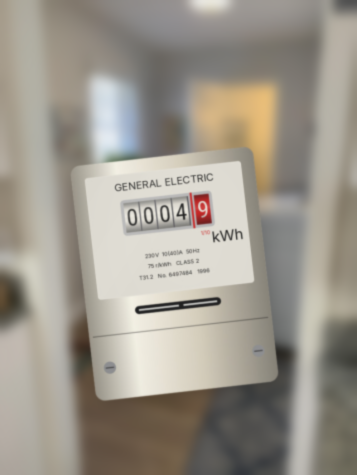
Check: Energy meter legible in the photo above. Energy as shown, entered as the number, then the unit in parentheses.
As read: 4.9 (kWh)
